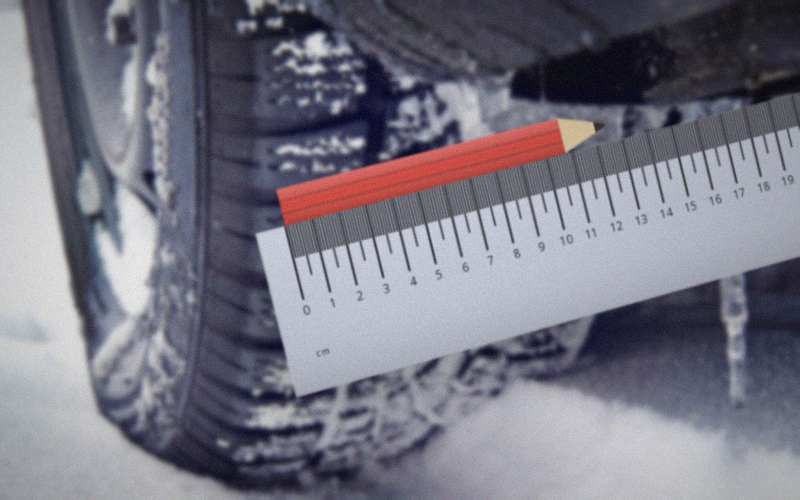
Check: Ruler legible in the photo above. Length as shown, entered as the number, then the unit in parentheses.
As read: 12.5 (cm)
